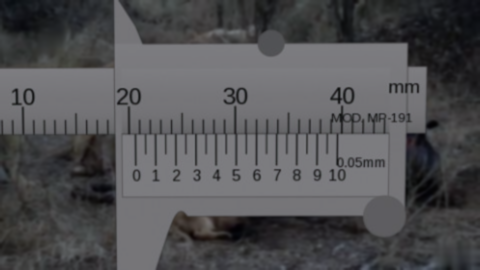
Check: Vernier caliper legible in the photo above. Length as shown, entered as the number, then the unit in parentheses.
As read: 20.6 (mm)
